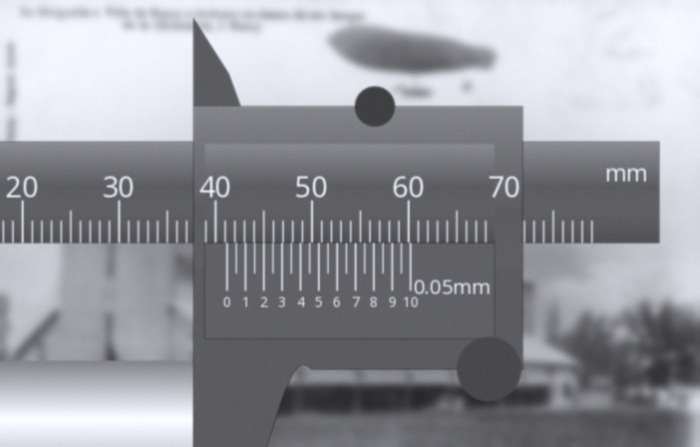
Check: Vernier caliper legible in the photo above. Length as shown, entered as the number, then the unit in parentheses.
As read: 41.2 (mm)
